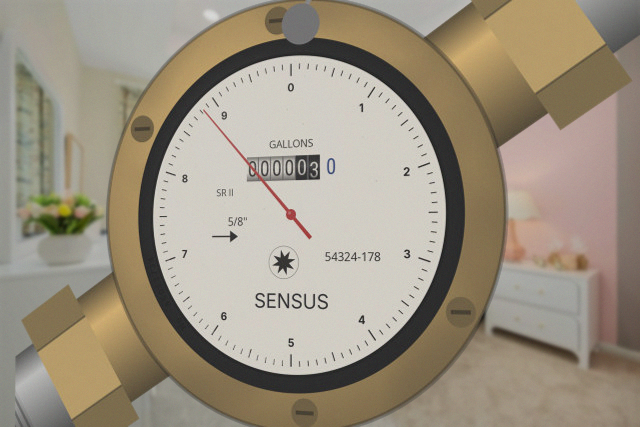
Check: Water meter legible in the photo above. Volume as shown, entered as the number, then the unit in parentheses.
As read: 28.8 (gal)
